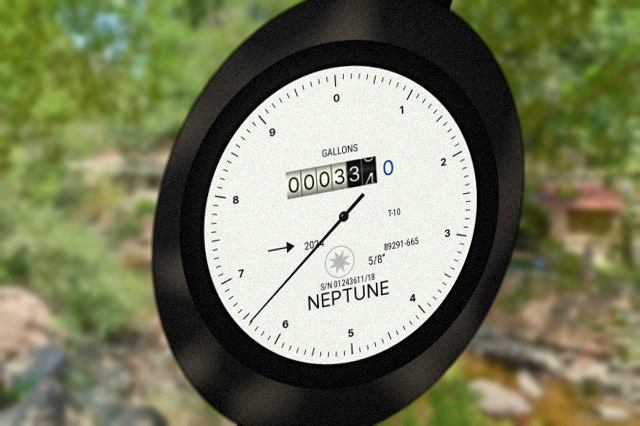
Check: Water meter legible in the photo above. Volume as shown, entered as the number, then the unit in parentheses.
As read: 3336.4 (gal)
